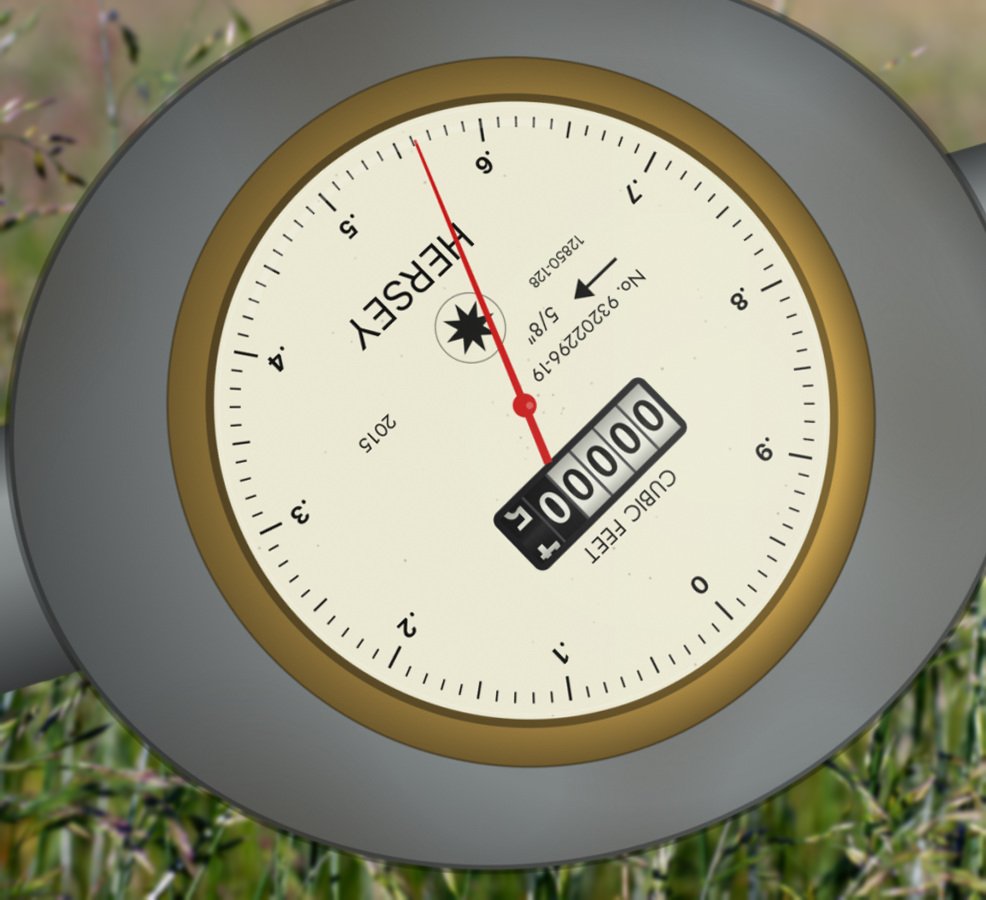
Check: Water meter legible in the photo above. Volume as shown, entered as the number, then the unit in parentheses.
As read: 4.56 (ft³)
